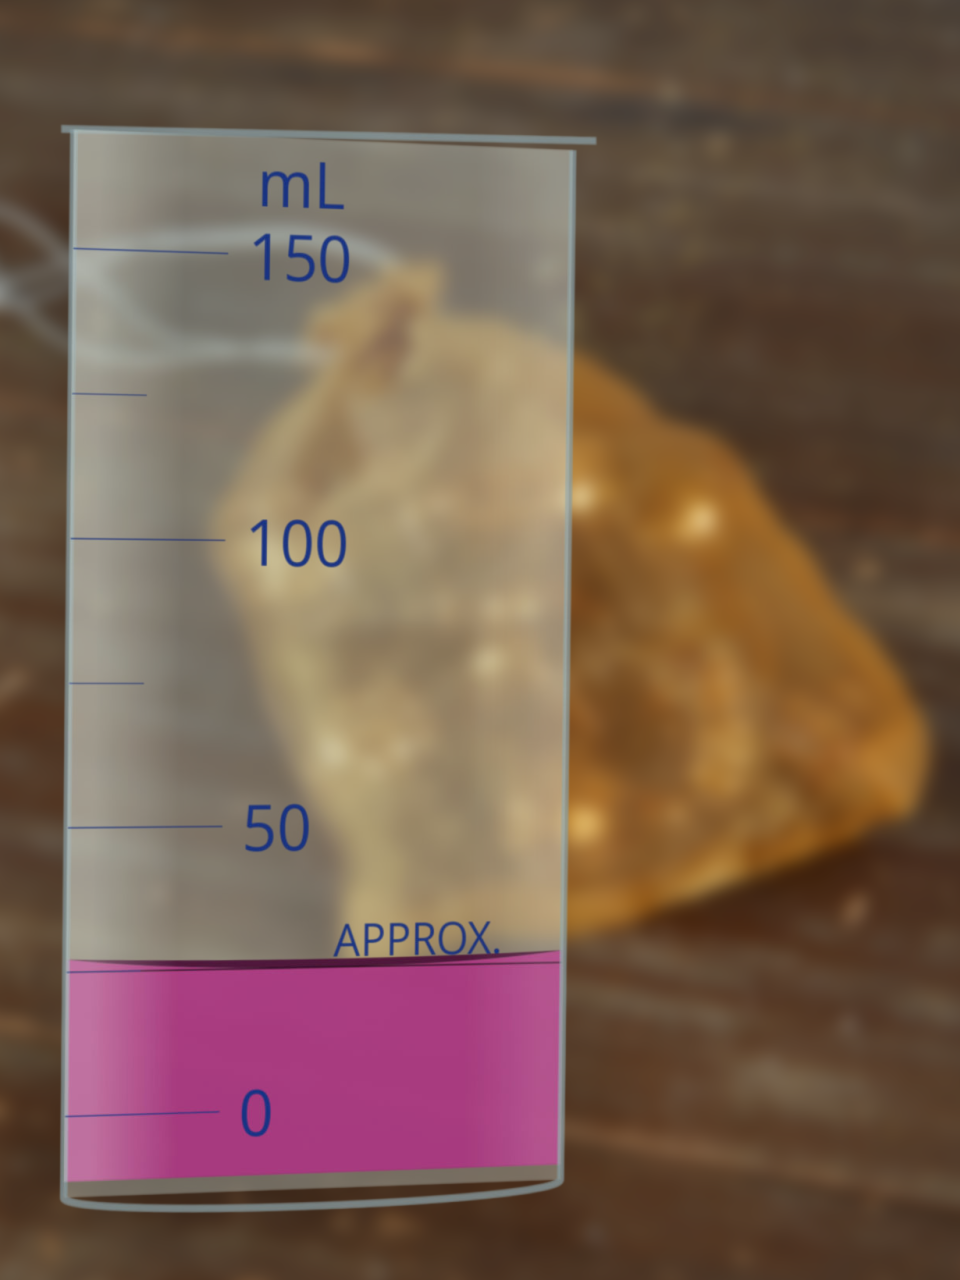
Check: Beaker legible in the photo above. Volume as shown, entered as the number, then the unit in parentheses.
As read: 25 (mL)
